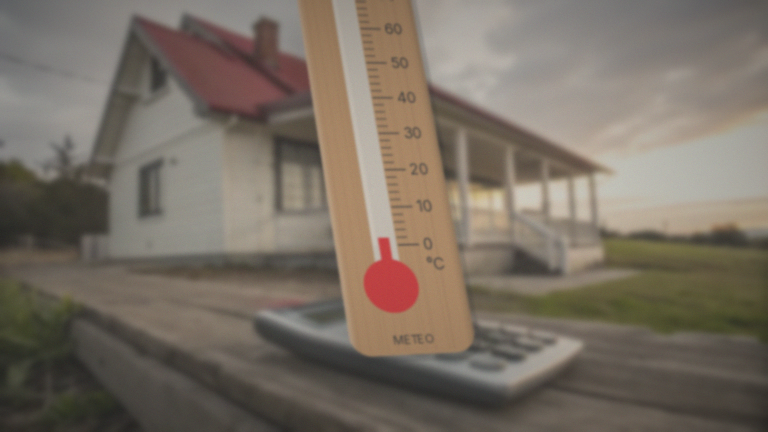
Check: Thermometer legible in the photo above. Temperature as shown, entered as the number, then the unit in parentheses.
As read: 2 (°C)
